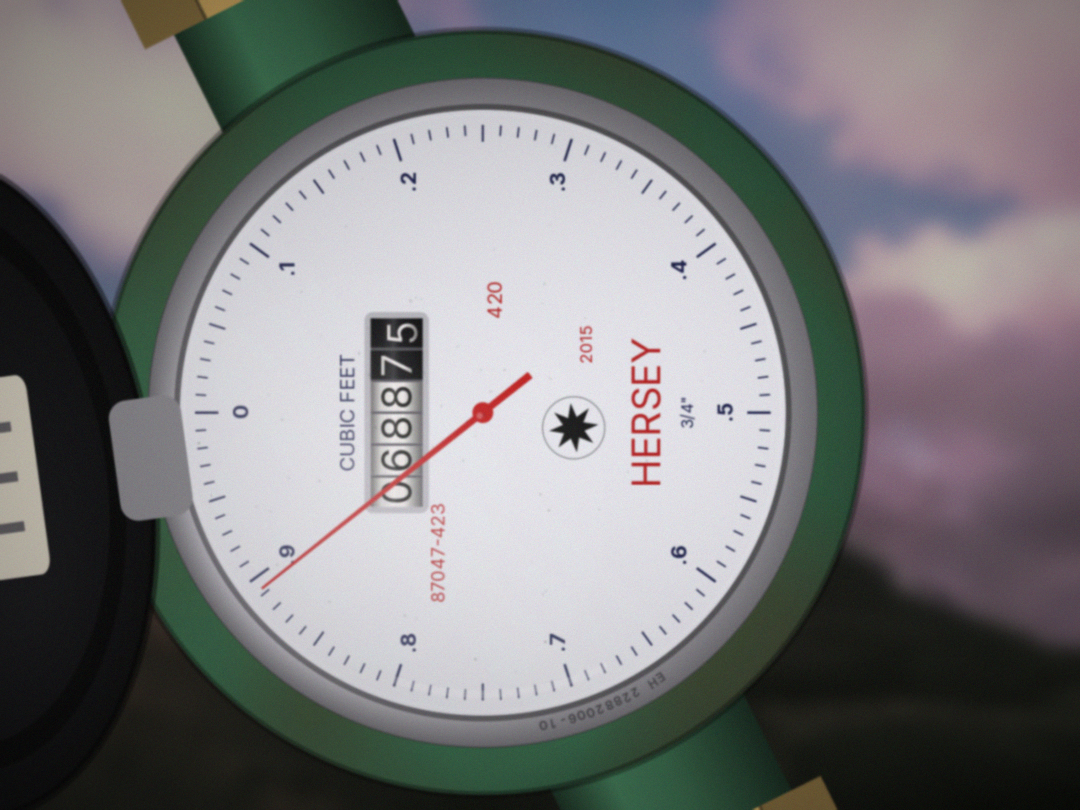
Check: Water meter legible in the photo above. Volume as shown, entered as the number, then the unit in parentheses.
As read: 68874.89 (ft³)
